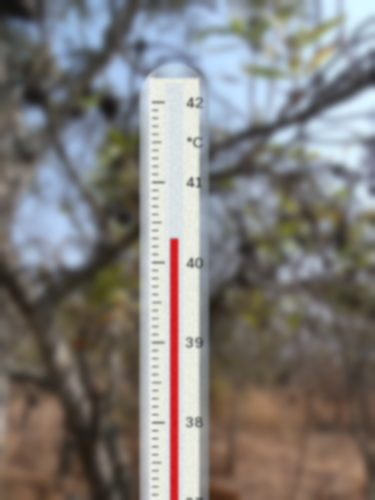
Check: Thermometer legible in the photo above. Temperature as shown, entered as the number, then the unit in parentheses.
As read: 40.3 (°C)
